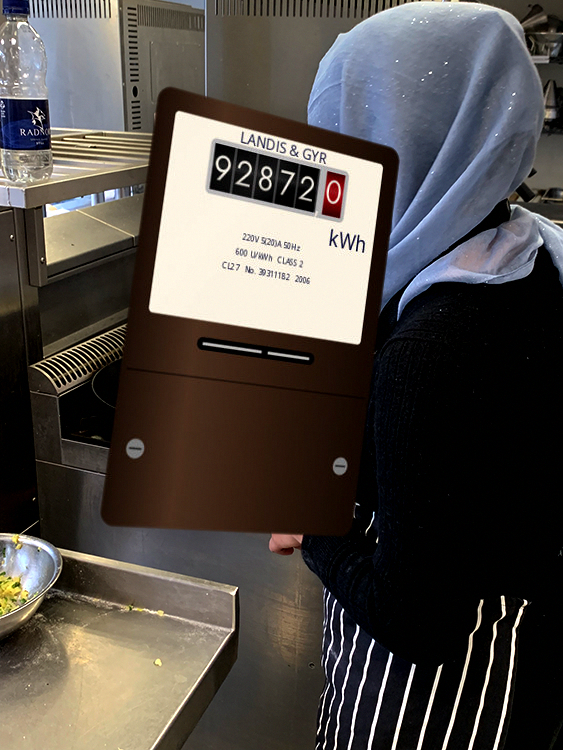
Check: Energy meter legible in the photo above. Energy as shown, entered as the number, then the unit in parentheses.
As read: 92872.0 (kWh)
